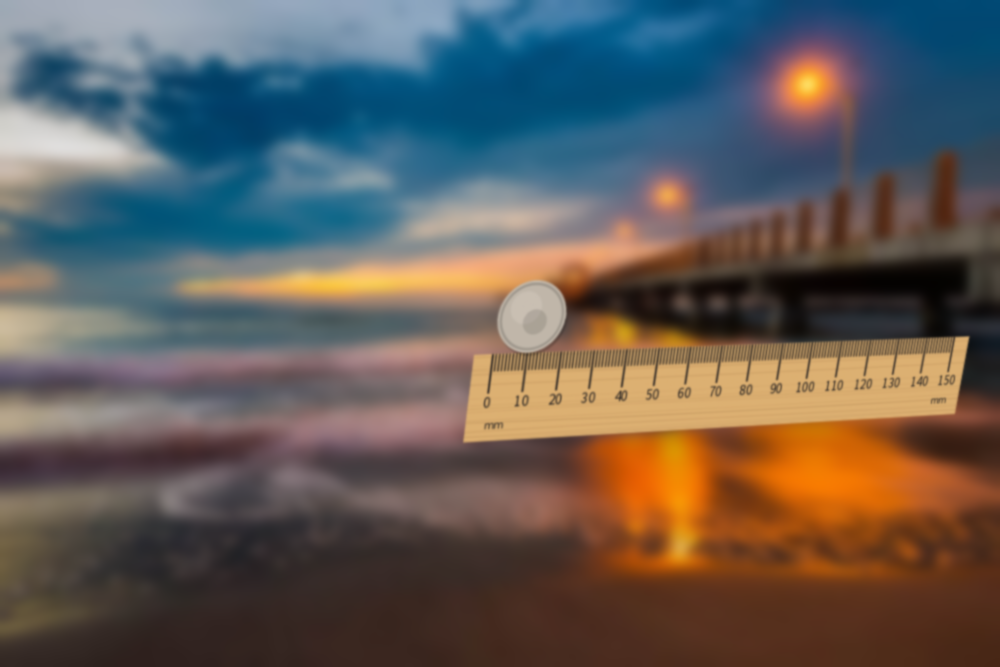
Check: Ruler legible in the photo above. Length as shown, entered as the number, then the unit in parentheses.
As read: 20 (mm)
